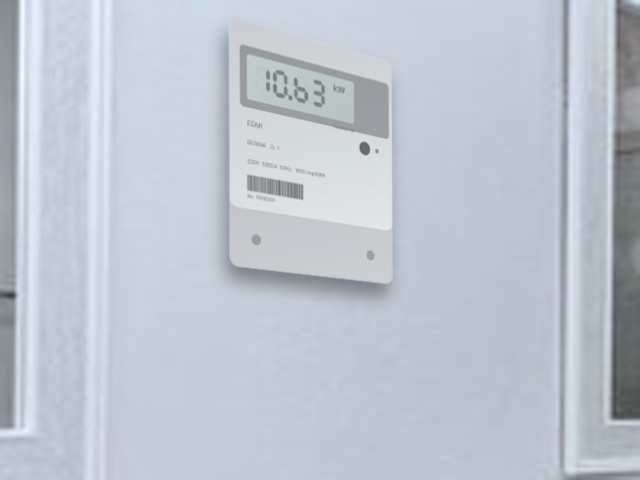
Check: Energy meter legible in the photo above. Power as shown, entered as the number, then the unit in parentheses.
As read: 10.63 (kW)
